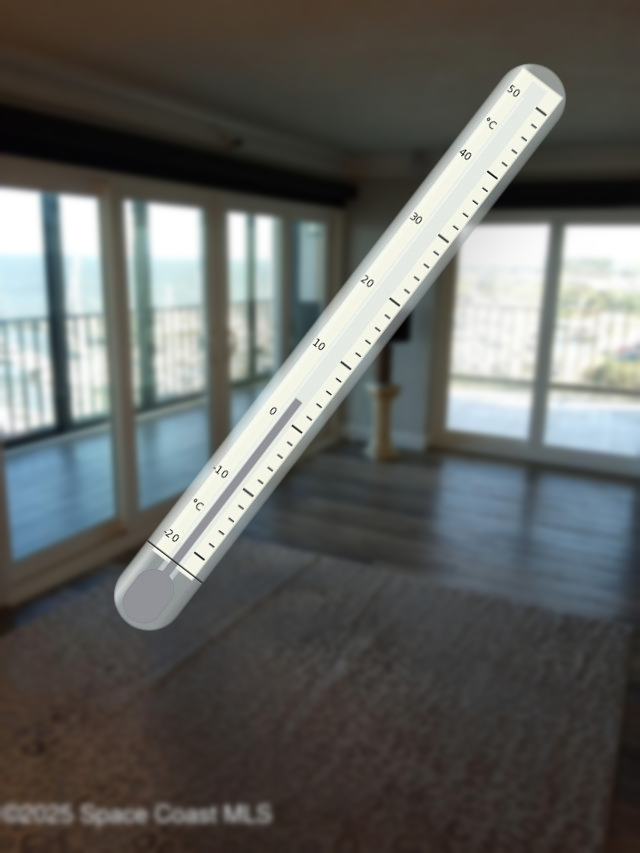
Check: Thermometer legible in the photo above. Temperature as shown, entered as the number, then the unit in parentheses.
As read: 3 (°C)
